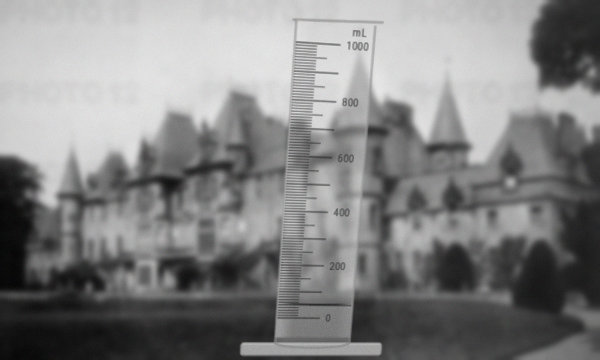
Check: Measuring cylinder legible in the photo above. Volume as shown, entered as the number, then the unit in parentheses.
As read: 50 (mL)
